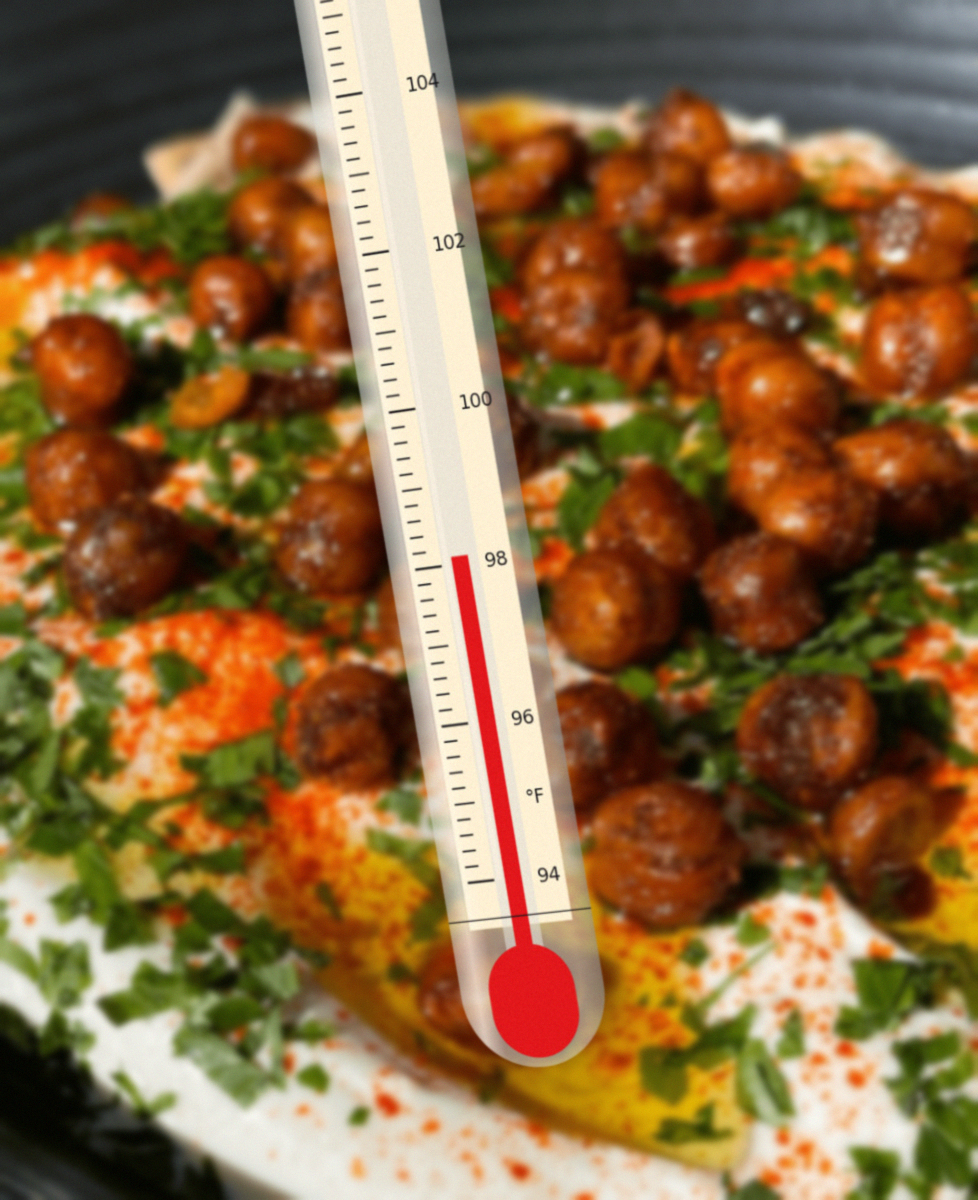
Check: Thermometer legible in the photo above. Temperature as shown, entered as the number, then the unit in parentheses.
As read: 98.1 (°F)
